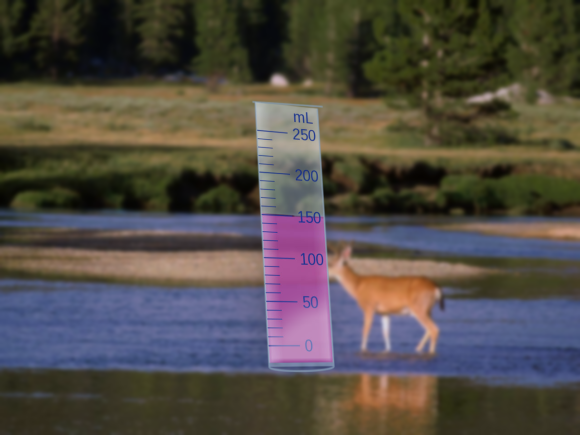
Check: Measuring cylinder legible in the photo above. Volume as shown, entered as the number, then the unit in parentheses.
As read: 150 (mL)
